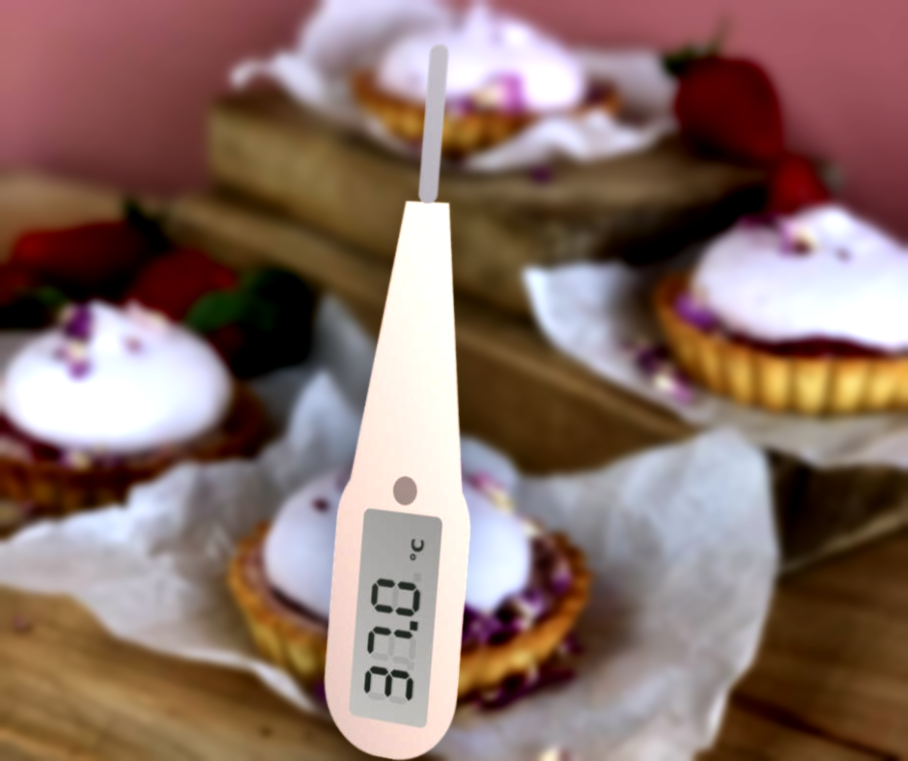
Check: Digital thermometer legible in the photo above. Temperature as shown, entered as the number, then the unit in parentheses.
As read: 37.0 (°C)
